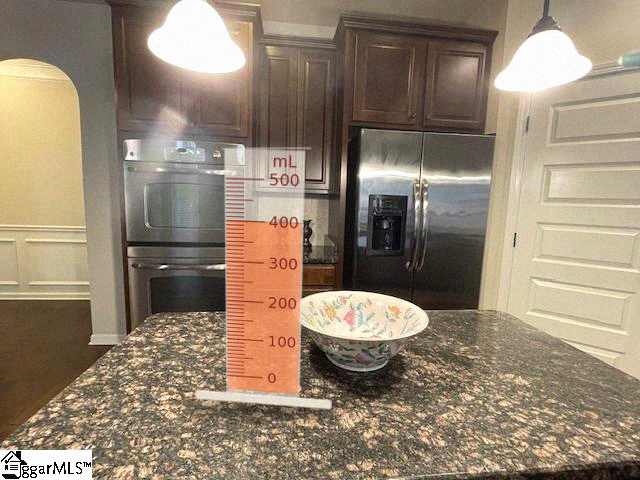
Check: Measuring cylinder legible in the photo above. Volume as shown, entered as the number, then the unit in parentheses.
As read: 400 (mL)
